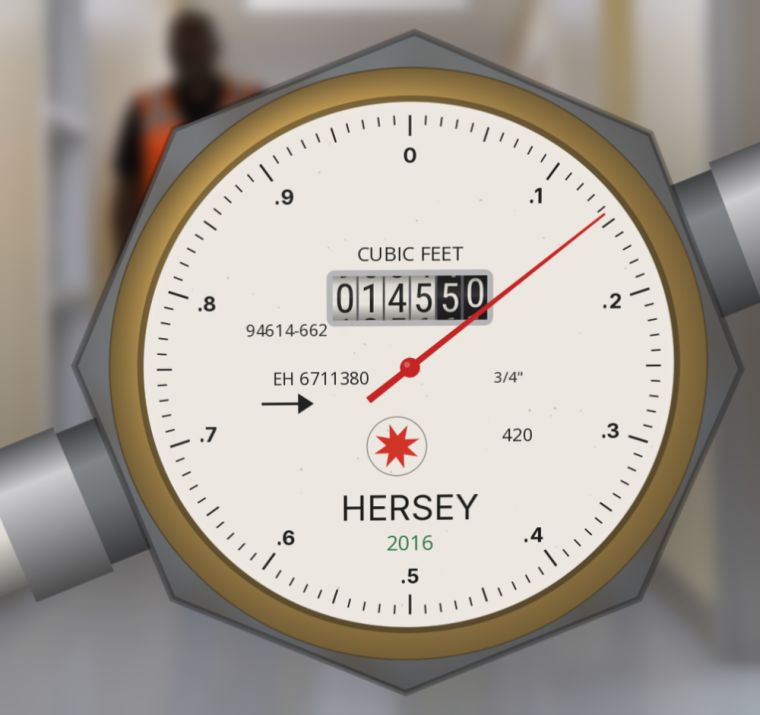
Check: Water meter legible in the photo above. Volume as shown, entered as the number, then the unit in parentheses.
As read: 14550.14 (ft³)
